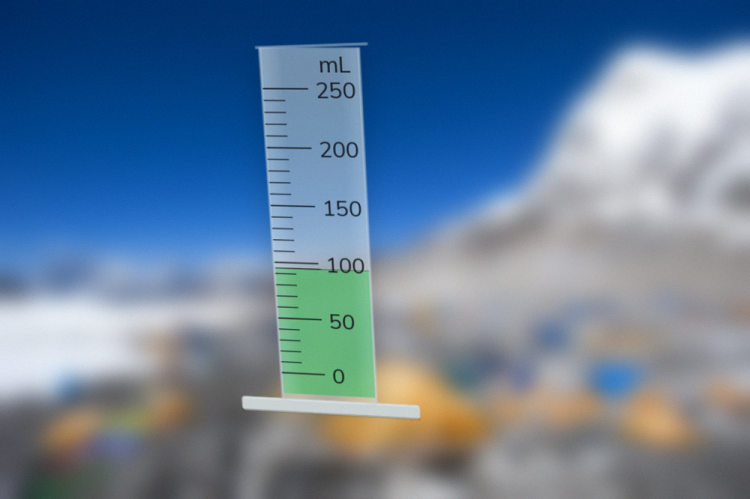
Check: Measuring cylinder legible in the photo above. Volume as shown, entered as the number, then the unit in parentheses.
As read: 95 (mL)
